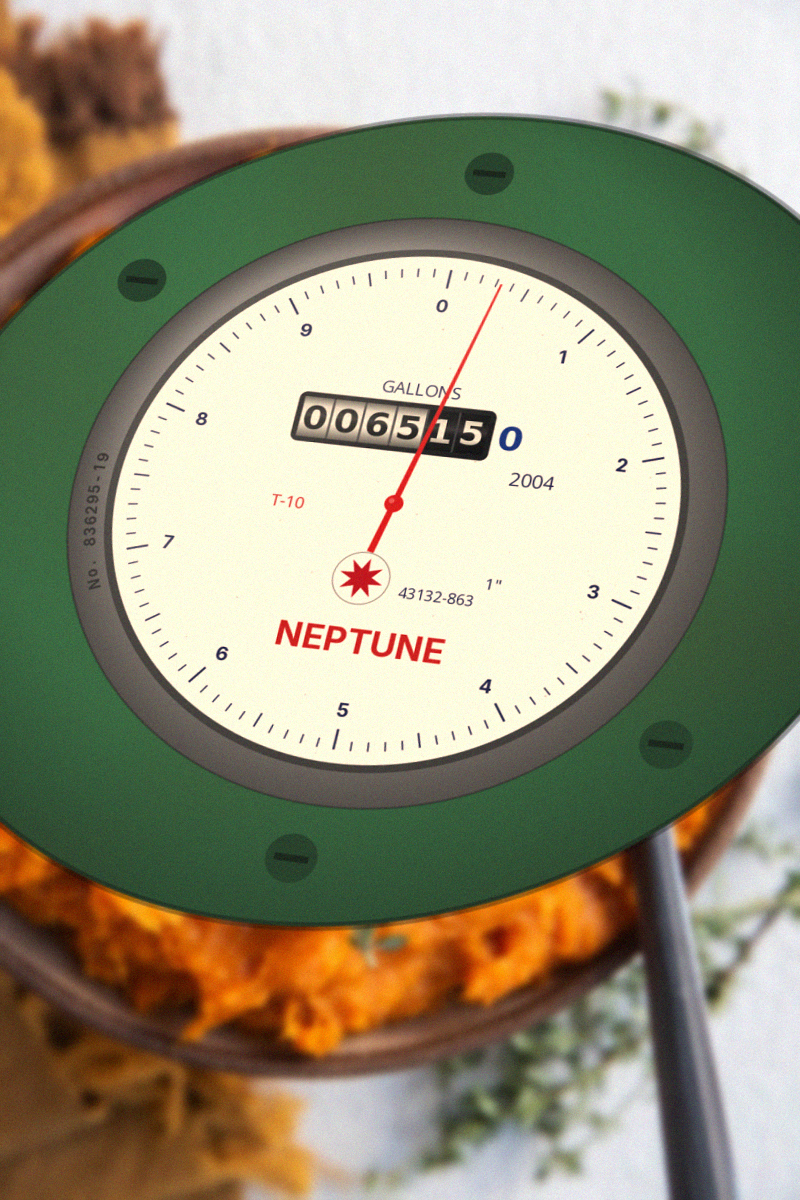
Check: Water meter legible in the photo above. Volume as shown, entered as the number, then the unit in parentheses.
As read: 65150.3 (gal)
